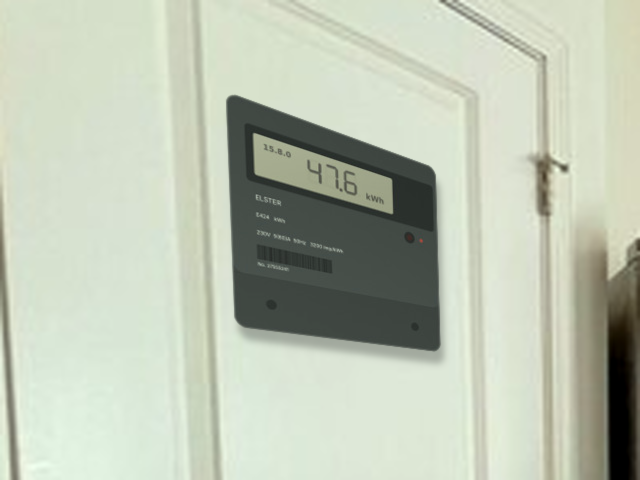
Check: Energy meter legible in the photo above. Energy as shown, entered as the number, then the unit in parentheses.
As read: 47.6 (kWh)
